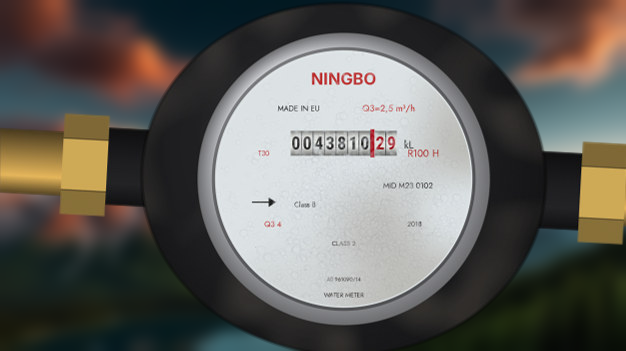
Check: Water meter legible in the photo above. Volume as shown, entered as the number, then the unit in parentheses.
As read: 43810.29 (kL)
